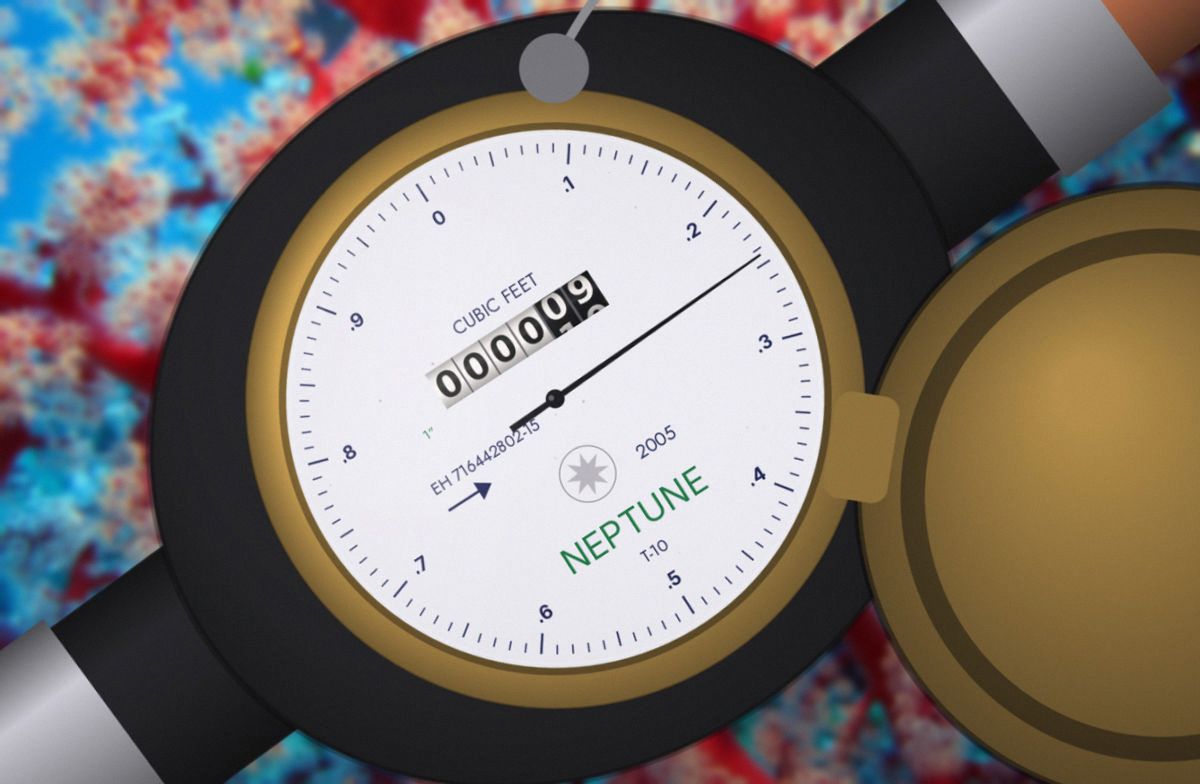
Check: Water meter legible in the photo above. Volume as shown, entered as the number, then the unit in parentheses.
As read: 9.24 (ft³)
